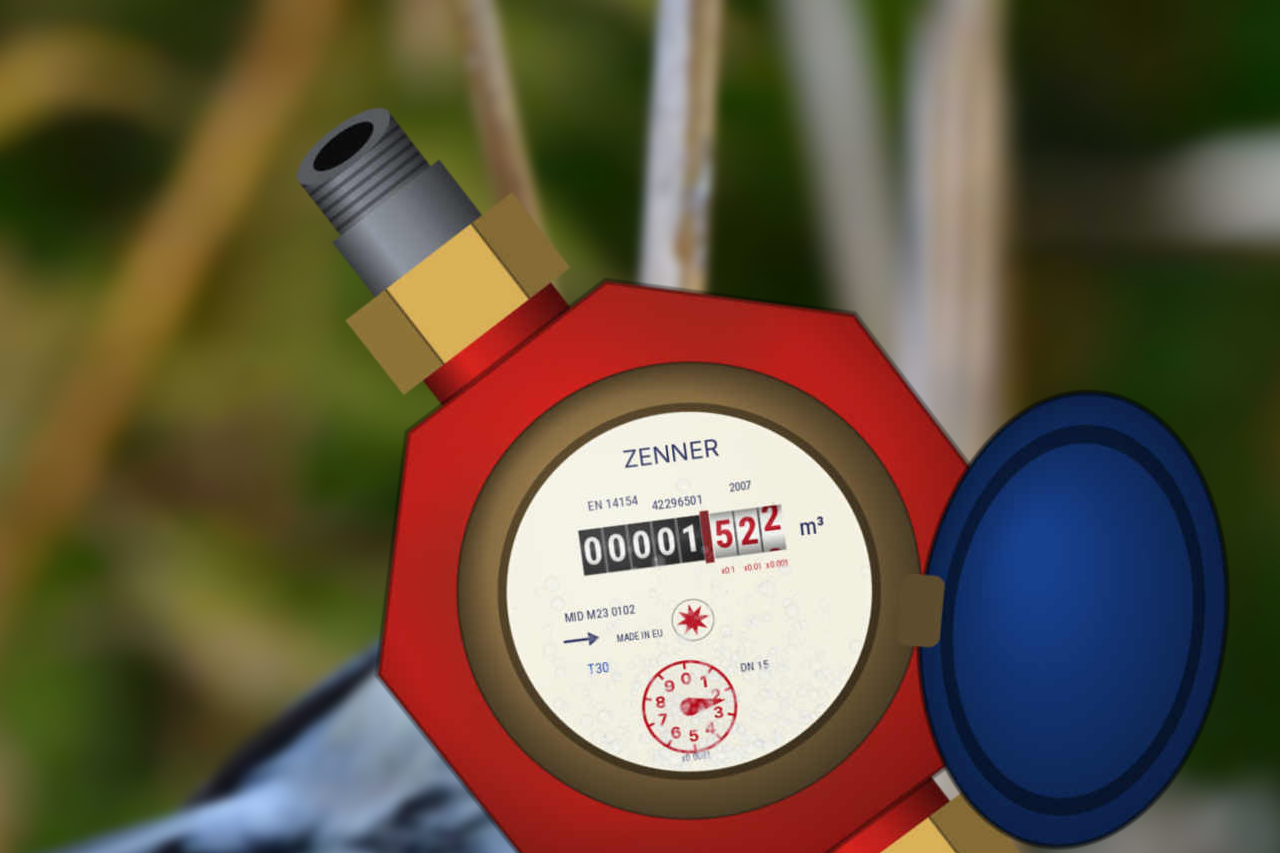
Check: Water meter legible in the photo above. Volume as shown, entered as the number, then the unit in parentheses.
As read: 1.5222 (m³)
